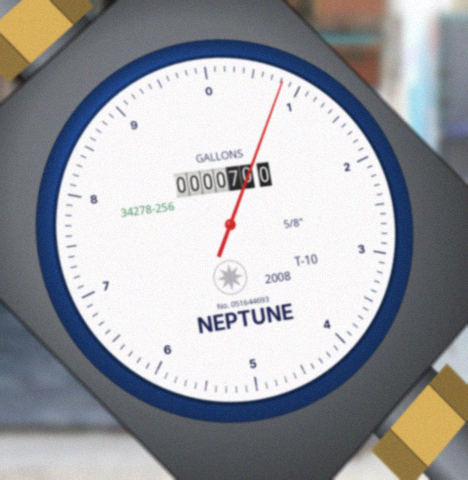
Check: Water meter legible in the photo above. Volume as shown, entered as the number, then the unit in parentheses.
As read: 700.8 (gal)
